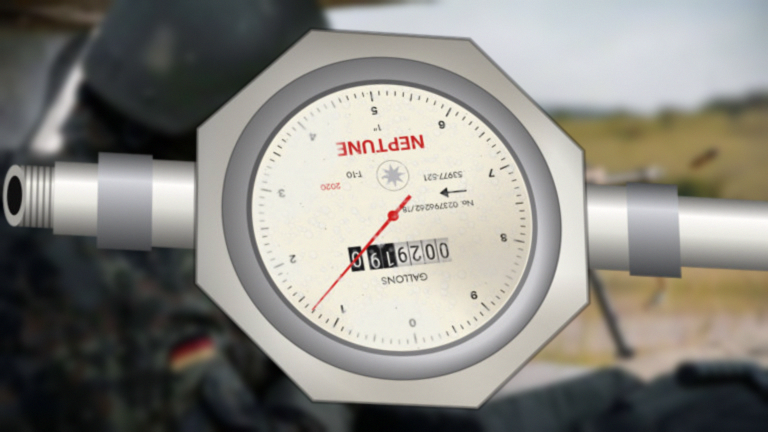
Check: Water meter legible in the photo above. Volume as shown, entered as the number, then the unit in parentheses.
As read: 29191.3 (gal)
